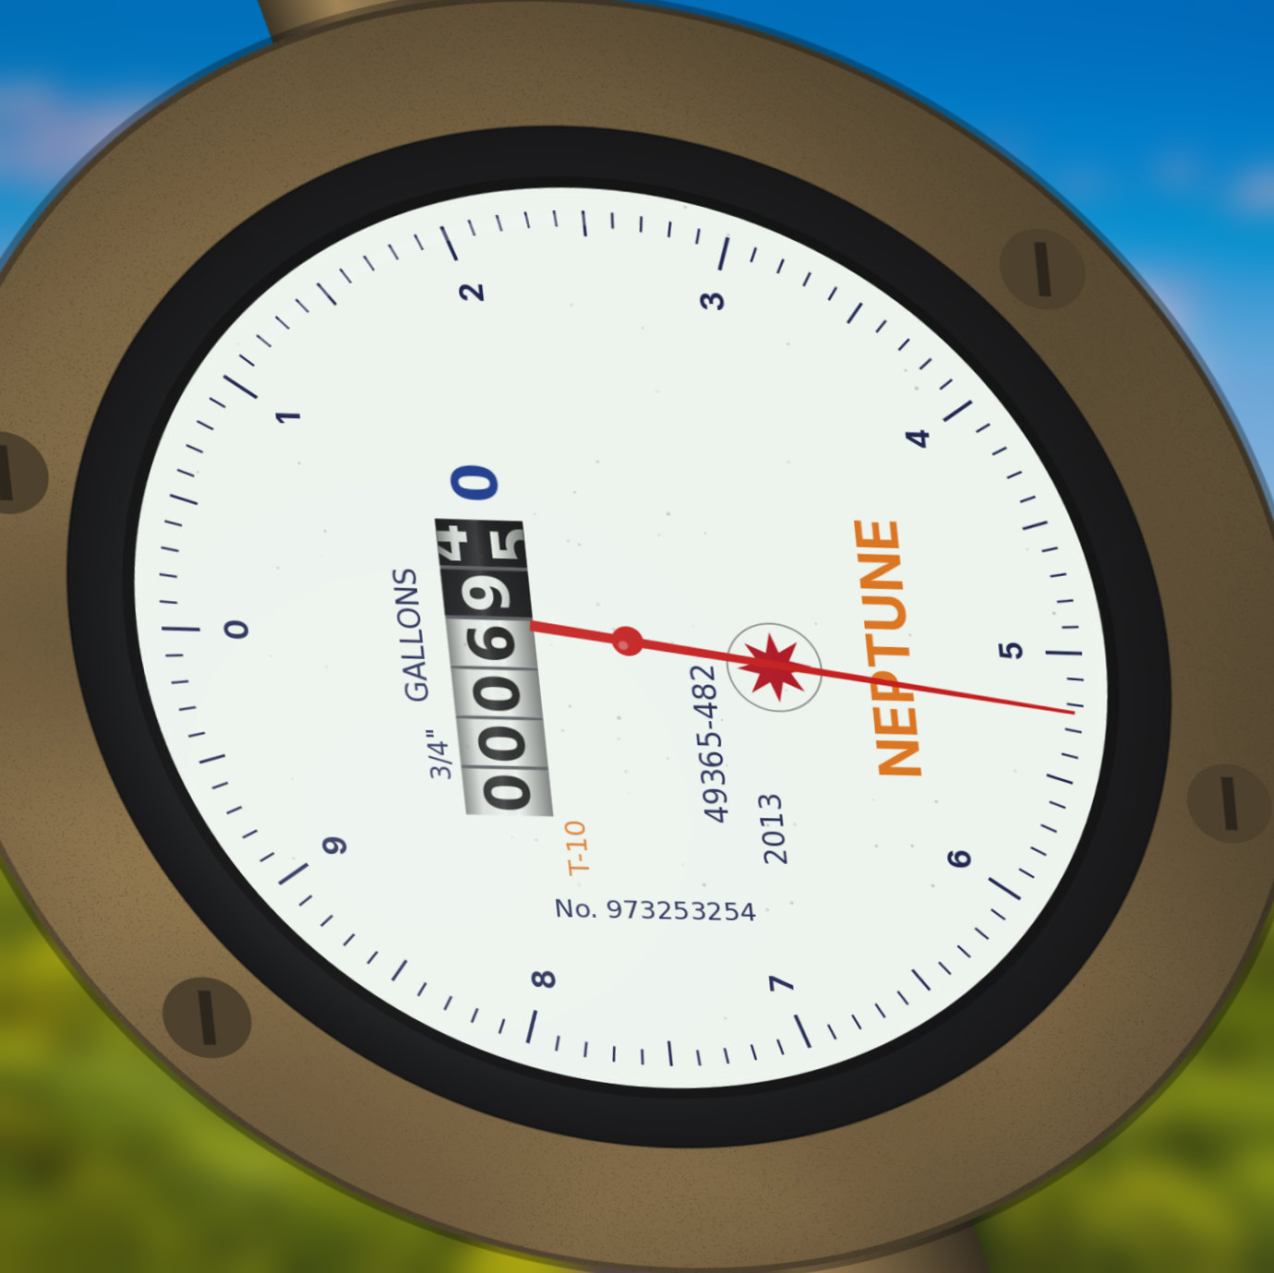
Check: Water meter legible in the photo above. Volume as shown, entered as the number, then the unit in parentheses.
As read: 6945.2 (gal)
